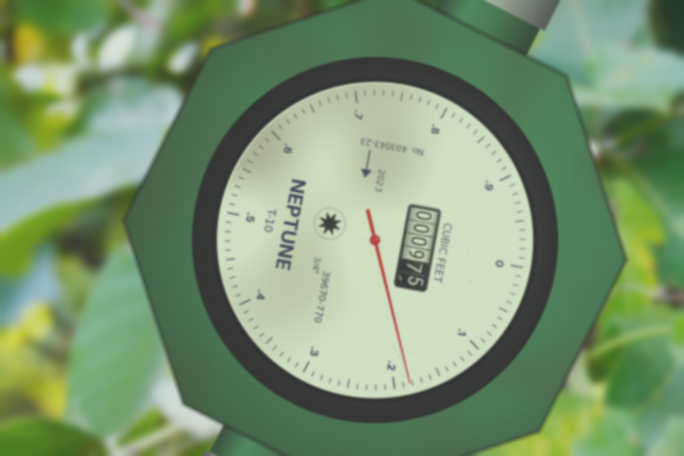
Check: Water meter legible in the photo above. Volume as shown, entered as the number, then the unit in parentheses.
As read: 975.18 (ft³)
